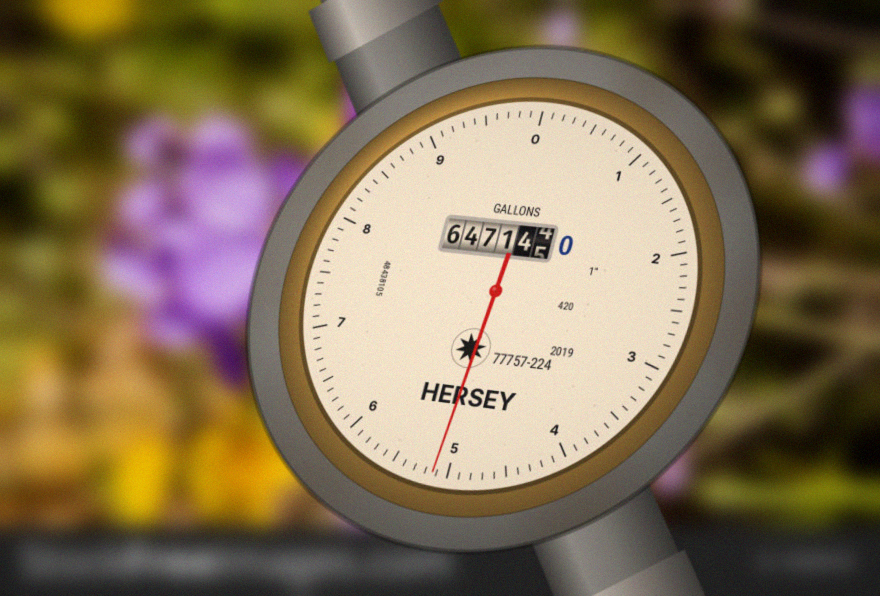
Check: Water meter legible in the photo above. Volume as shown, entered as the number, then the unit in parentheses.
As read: 6471445.1 (gal)
